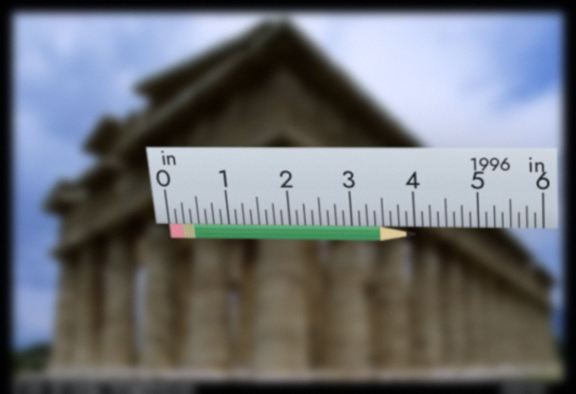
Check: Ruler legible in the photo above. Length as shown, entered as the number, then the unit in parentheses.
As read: 4 (in)
